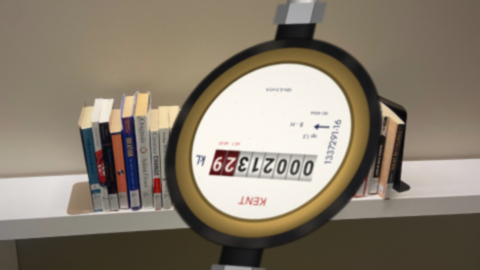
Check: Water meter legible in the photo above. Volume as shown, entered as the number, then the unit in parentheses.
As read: 213.29 (kL)
